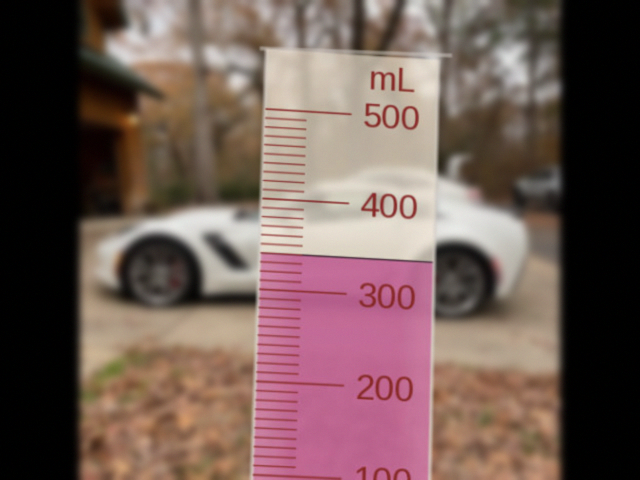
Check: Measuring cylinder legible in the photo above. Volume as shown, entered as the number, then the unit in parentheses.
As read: 340 (mL)
